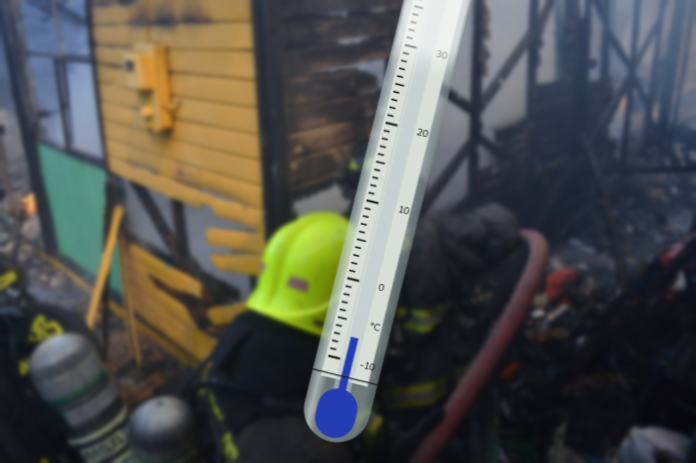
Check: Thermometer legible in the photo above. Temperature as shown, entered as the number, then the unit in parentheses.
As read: -7 (°C)
